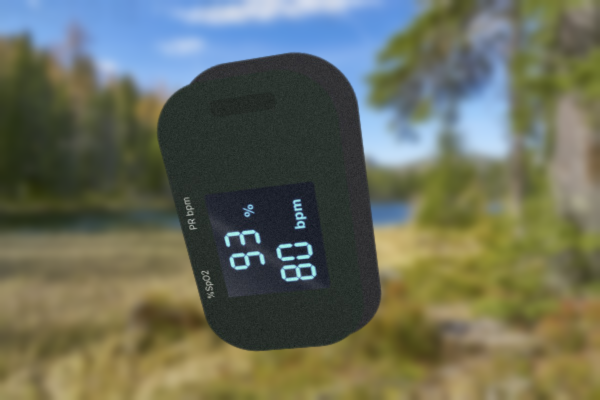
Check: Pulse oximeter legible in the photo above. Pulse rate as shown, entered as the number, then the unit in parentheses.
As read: 80 (bpm)
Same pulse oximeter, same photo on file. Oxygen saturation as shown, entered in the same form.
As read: 93 (%)
